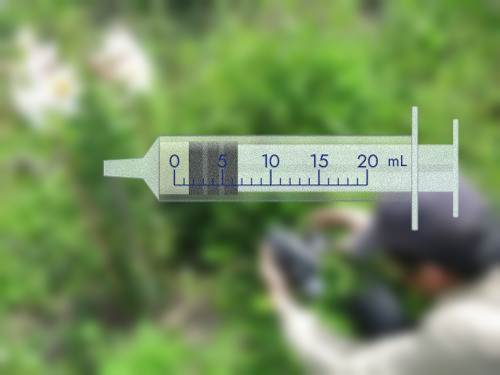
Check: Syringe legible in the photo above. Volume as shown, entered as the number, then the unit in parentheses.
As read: 1.5 (mL)
